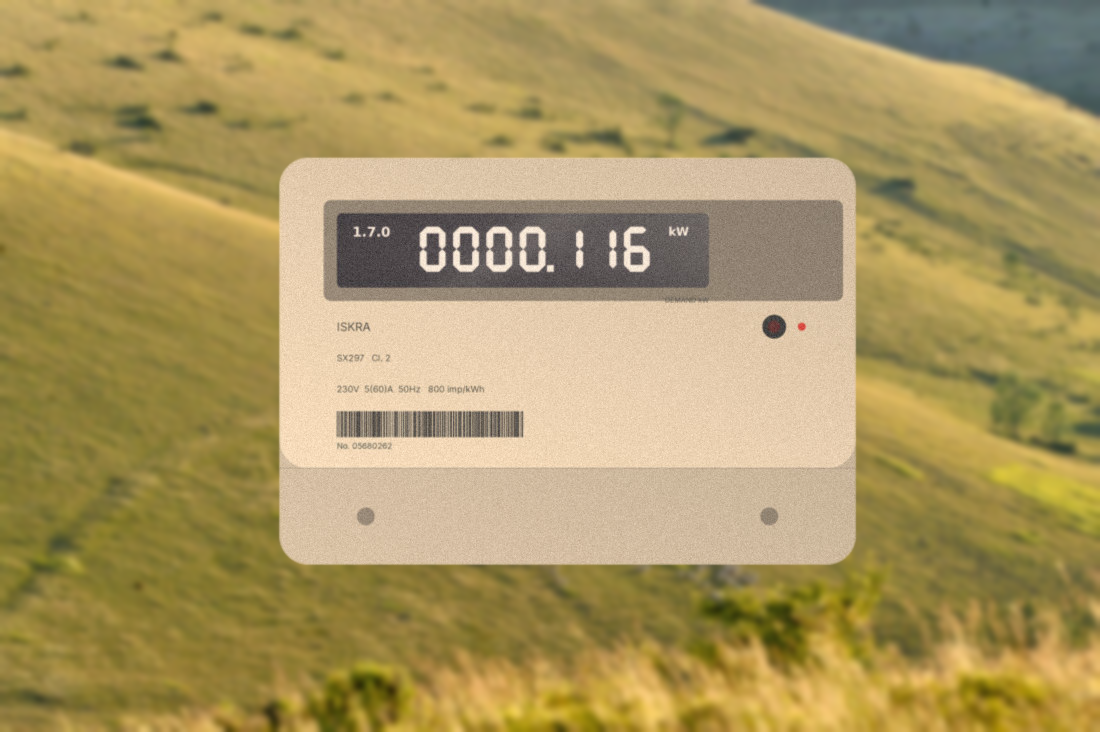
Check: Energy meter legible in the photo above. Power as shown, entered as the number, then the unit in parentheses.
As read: 0.116 (kW)
